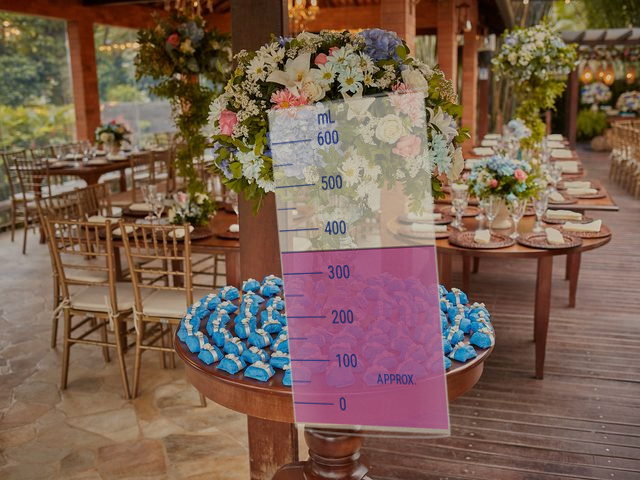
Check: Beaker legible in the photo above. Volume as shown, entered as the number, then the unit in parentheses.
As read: 350 (mL)
